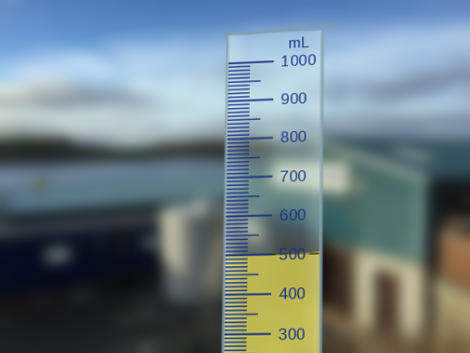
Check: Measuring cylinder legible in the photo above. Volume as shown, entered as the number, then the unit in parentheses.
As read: 500 (mL)
